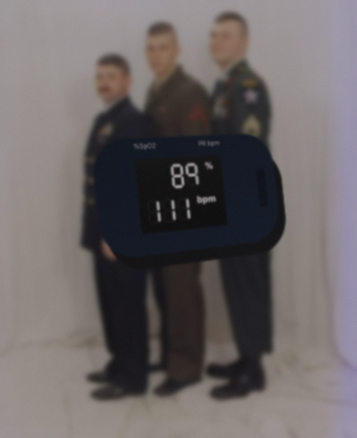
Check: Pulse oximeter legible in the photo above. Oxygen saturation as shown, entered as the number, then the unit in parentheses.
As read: 89 (%)
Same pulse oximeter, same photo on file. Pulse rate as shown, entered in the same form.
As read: 111 (bpm)
